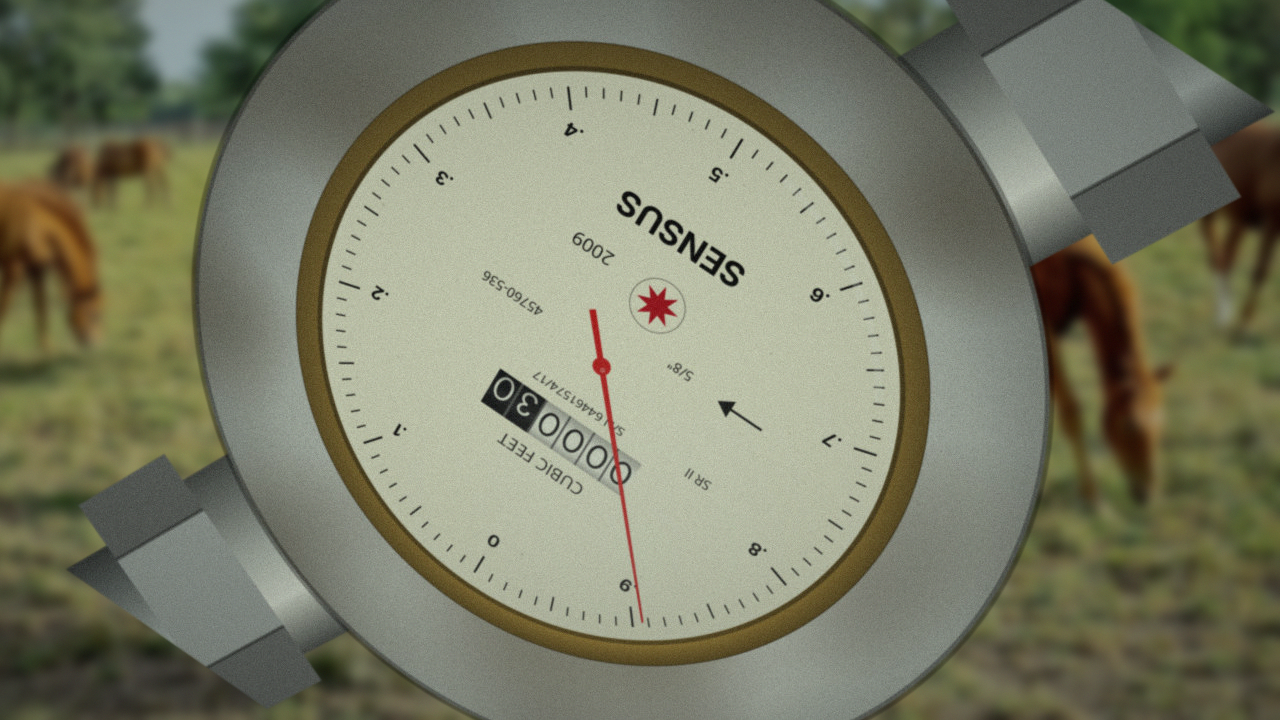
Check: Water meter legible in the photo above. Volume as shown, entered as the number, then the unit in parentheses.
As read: 29.89 (ft³)
